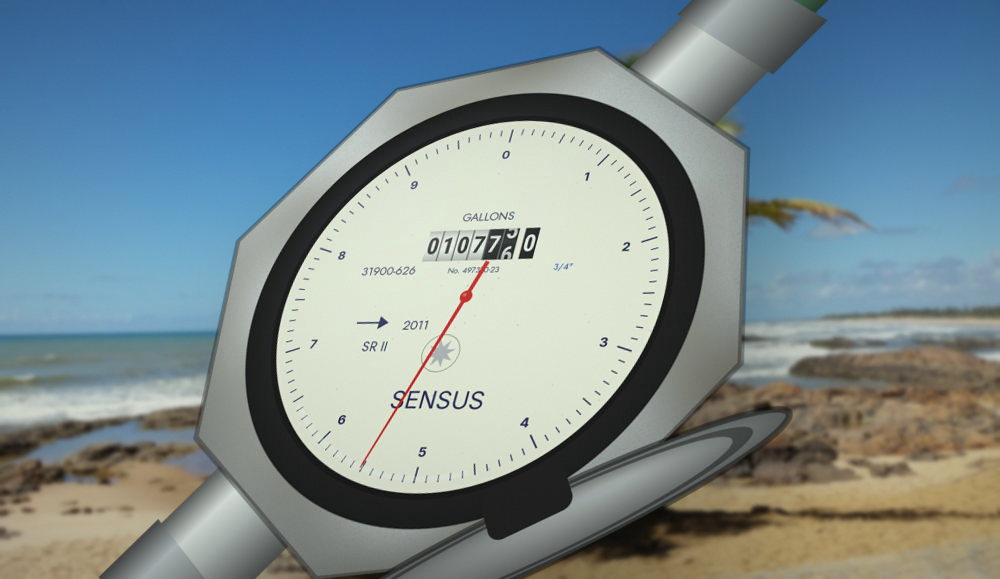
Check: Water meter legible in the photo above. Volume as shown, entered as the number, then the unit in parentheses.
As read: 107755.5 (gal)
